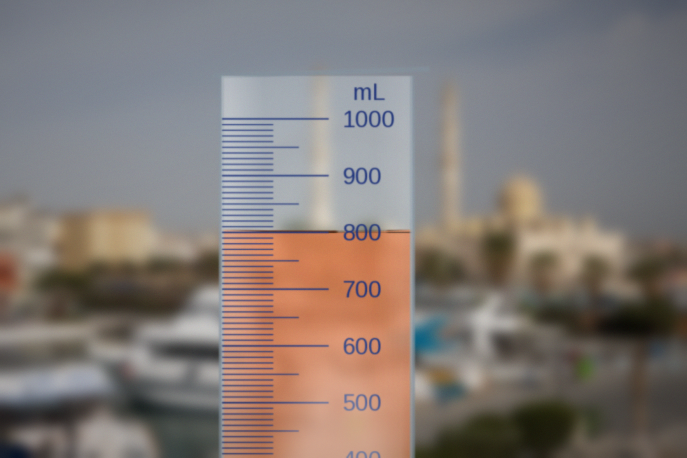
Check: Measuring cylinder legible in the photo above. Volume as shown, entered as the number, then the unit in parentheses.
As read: 800 (mL)
